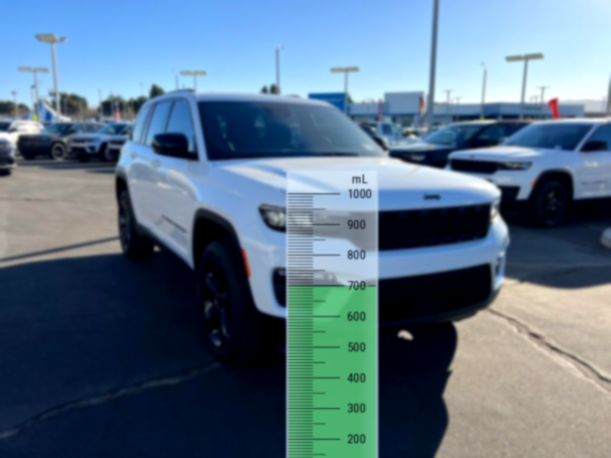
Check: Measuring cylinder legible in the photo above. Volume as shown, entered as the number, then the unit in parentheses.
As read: 700 (mL)
